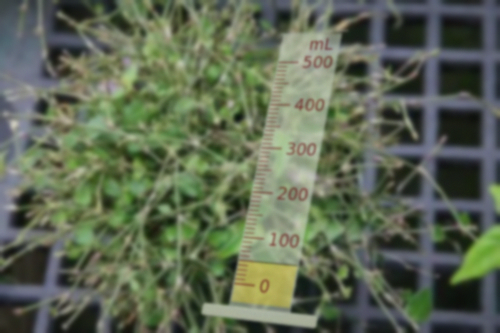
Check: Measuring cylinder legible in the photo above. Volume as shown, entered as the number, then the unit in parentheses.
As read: 50 (mL)
